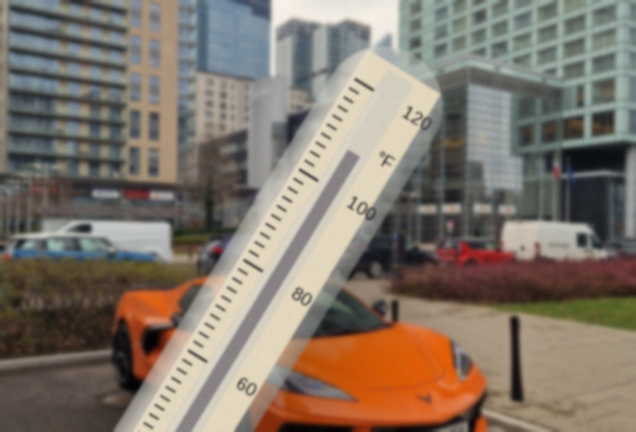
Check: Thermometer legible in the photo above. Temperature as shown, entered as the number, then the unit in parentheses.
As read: 108 (°F)
